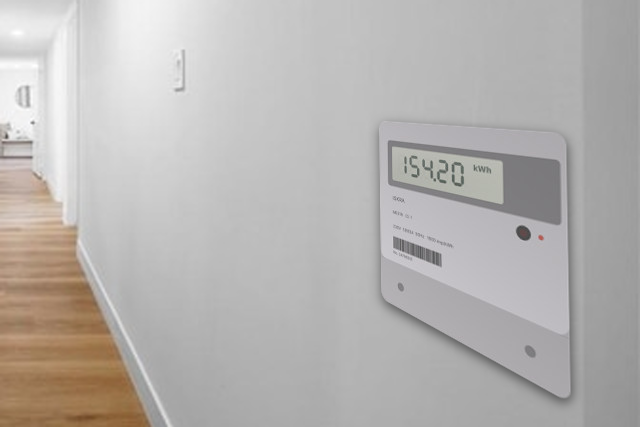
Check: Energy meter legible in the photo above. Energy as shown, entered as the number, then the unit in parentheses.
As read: 154.20 (kWh)
